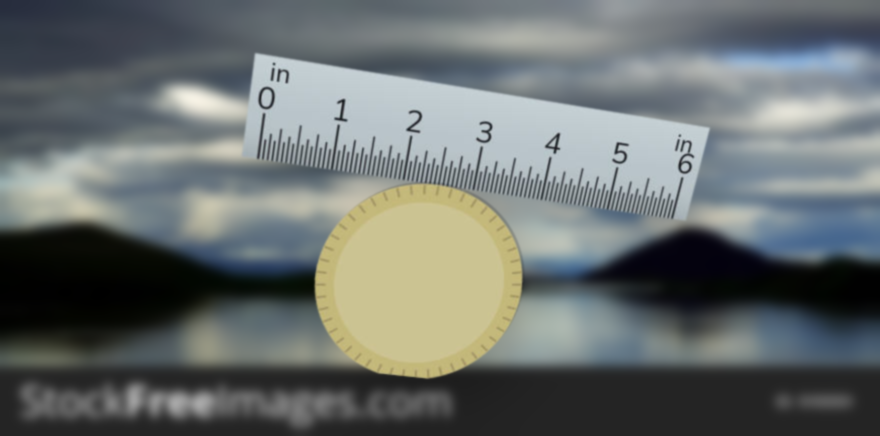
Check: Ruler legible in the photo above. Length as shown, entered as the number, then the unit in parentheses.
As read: 3 (in)
